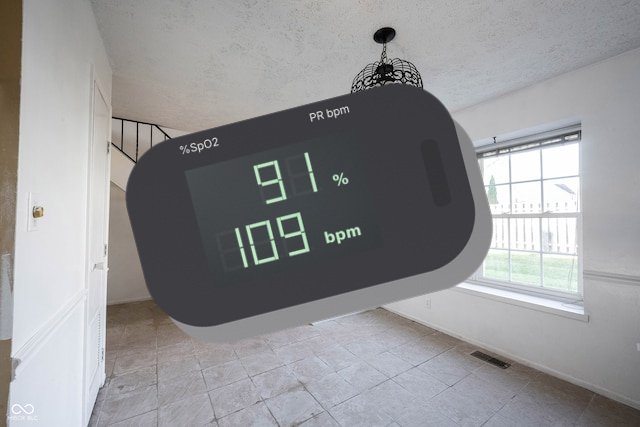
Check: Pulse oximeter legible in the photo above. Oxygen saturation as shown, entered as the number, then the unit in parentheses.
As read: 91 (%)
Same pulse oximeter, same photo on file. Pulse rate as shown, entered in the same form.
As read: 109 (bpm)
